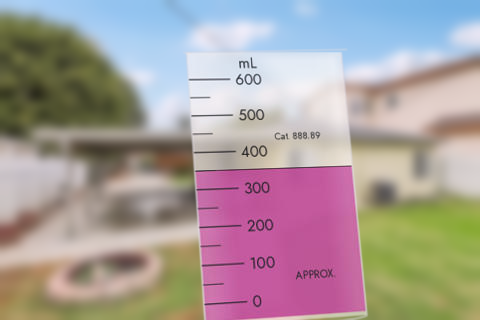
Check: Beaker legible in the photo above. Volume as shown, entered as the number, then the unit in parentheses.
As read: 350 (mL)
